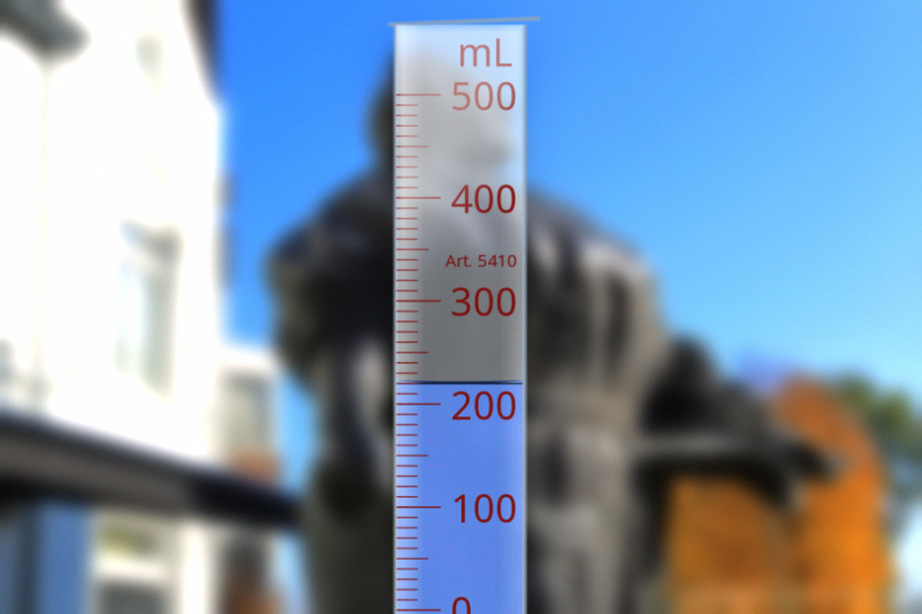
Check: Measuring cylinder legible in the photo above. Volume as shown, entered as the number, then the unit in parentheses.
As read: 220 (mL)
